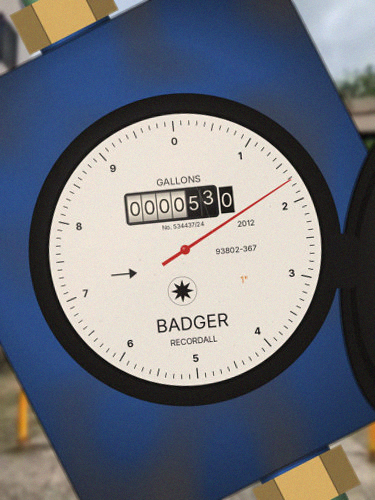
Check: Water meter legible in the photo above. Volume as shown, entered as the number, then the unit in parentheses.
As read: 531.7 (gal)
